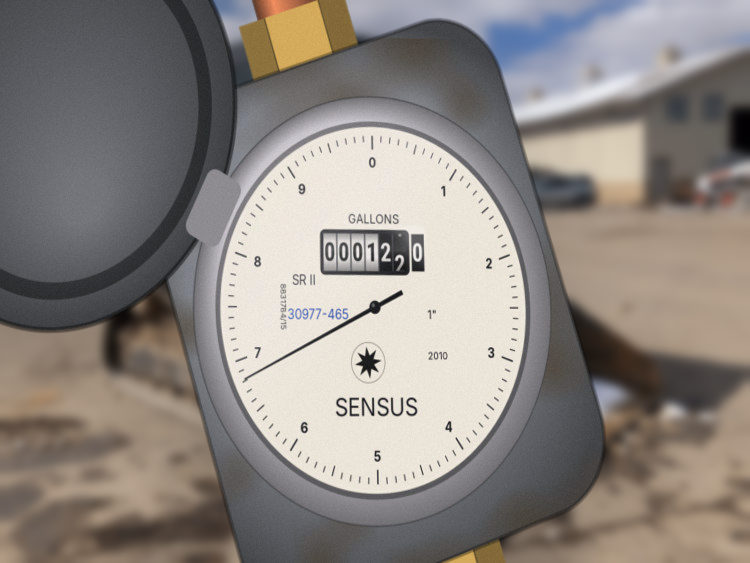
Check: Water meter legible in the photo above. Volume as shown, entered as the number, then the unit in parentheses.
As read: 1216.8 (gal)
